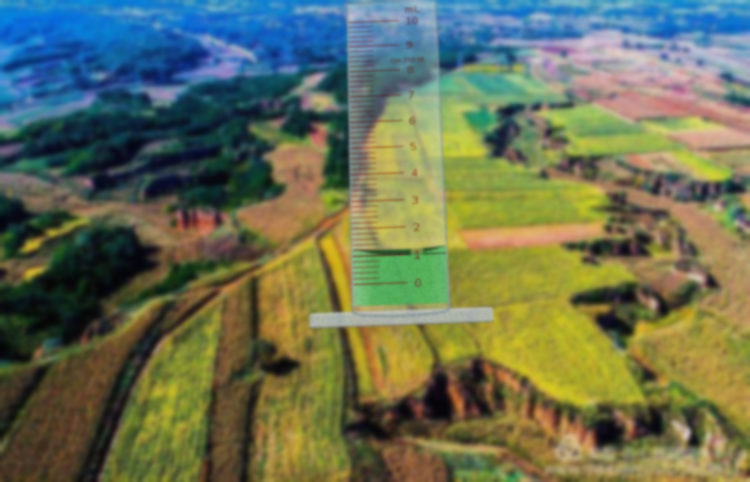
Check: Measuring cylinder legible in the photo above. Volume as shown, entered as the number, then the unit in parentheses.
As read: 1 (mL)
